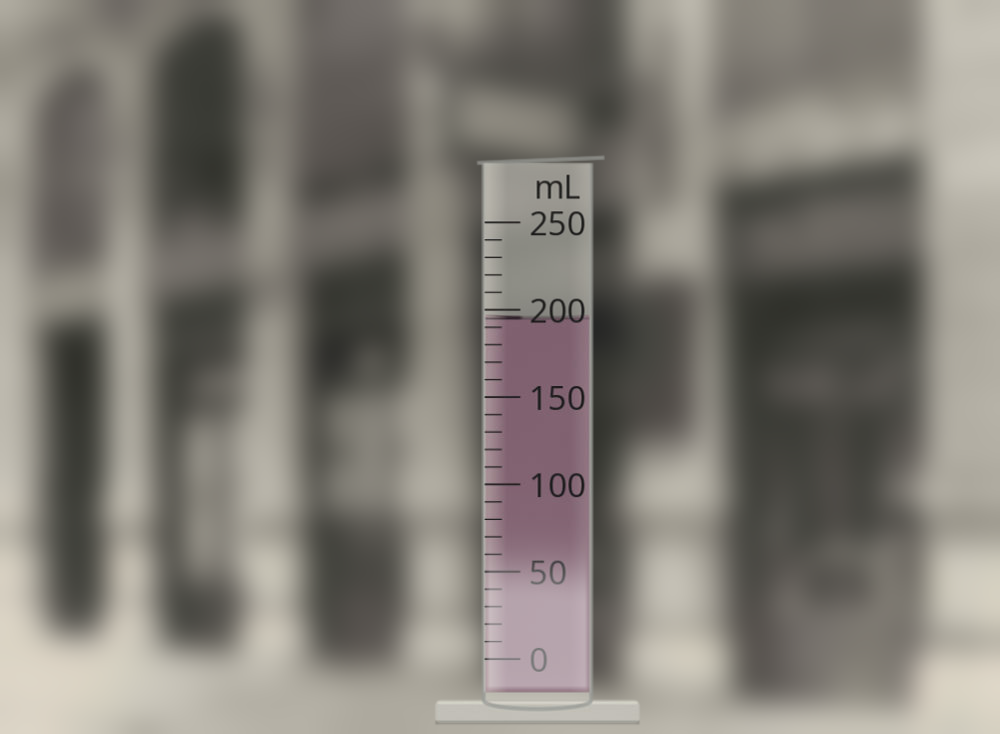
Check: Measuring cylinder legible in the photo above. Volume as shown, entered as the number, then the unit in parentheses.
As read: 195 (mL)
